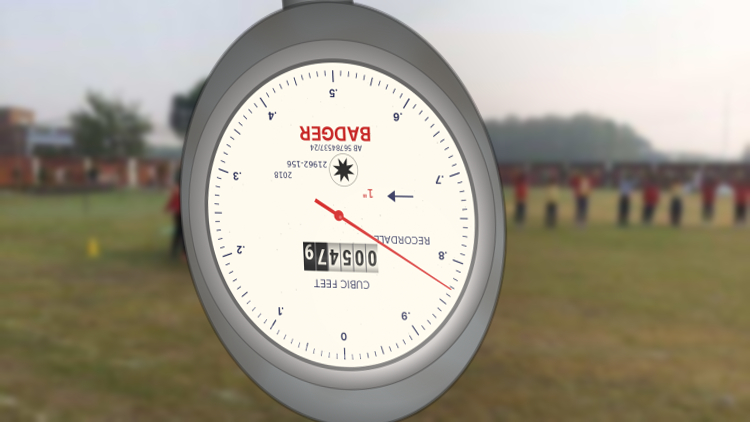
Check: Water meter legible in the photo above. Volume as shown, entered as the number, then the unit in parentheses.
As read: 5478.83 (ft³)
